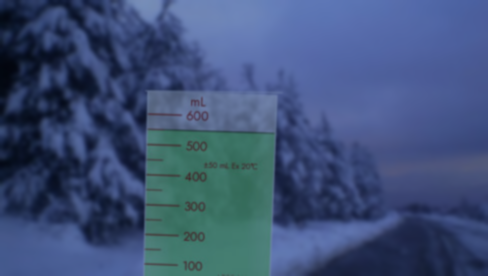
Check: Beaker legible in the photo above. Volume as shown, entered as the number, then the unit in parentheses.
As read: 550 (mL)
